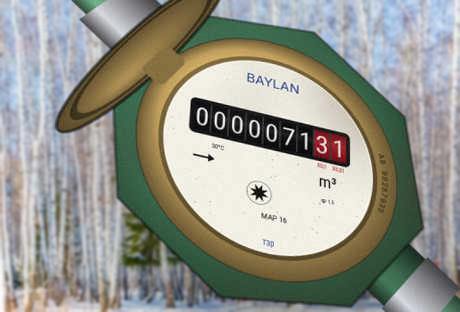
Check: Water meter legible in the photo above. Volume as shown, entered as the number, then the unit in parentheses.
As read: 71.31 (m³)
